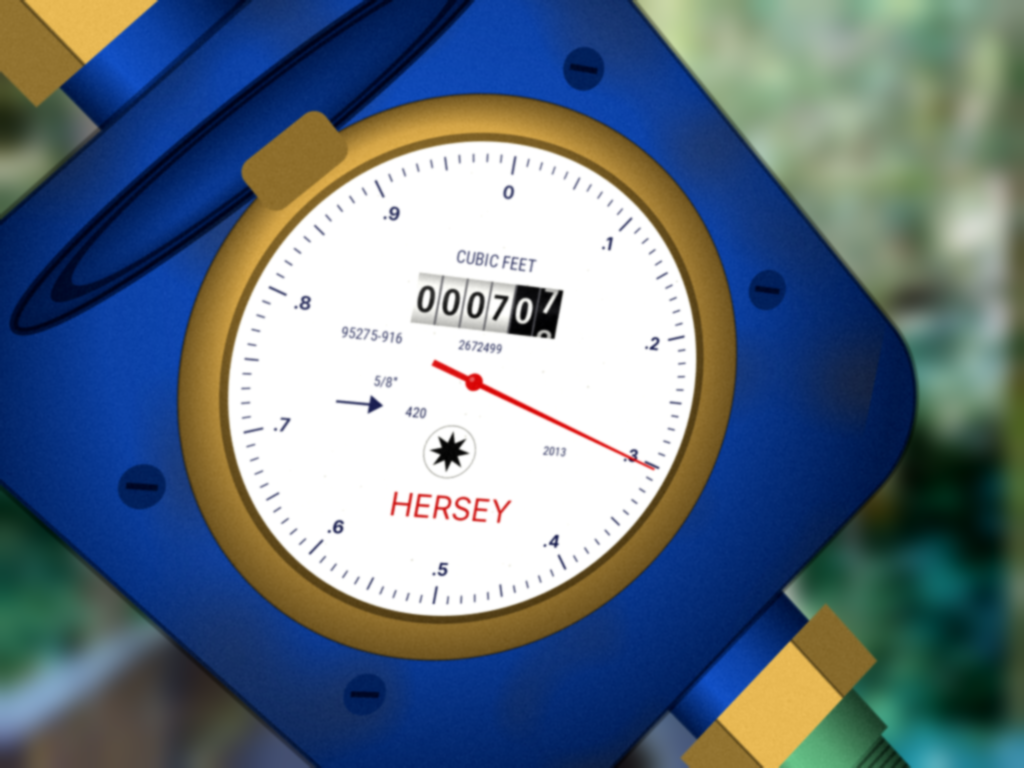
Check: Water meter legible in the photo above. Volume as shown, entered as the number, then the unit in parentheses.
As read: 707.30 (ft³)
